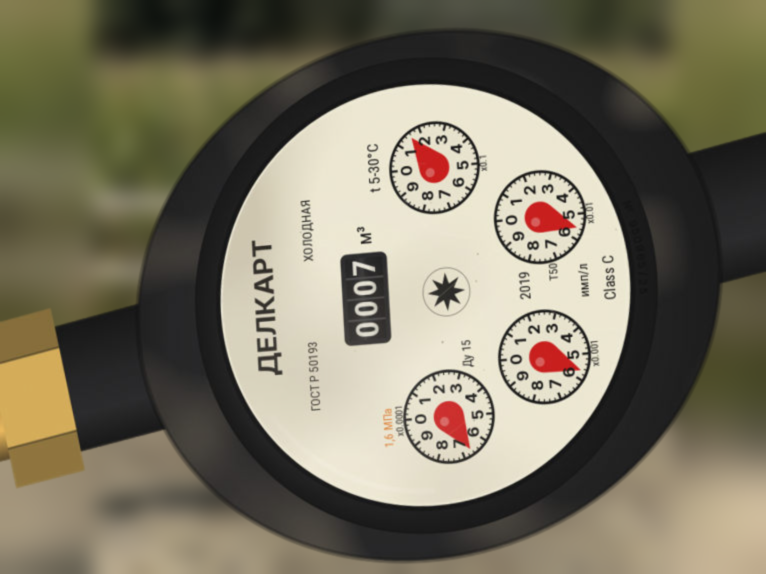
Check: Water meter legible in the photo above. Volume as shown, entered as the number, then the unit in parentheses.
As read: 7.1556 (m³)
